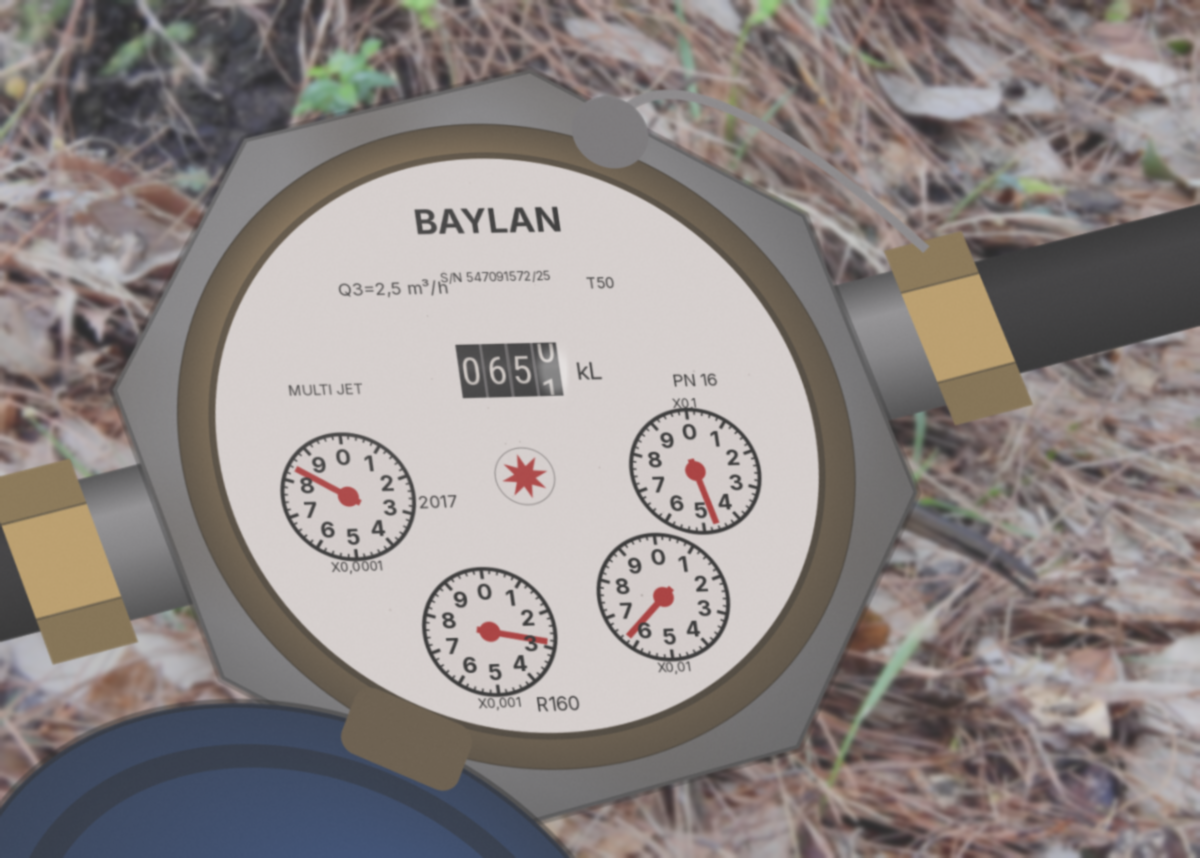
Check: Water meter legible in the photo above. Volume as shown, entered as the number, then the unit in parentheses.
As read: 650.4628 (kL)
